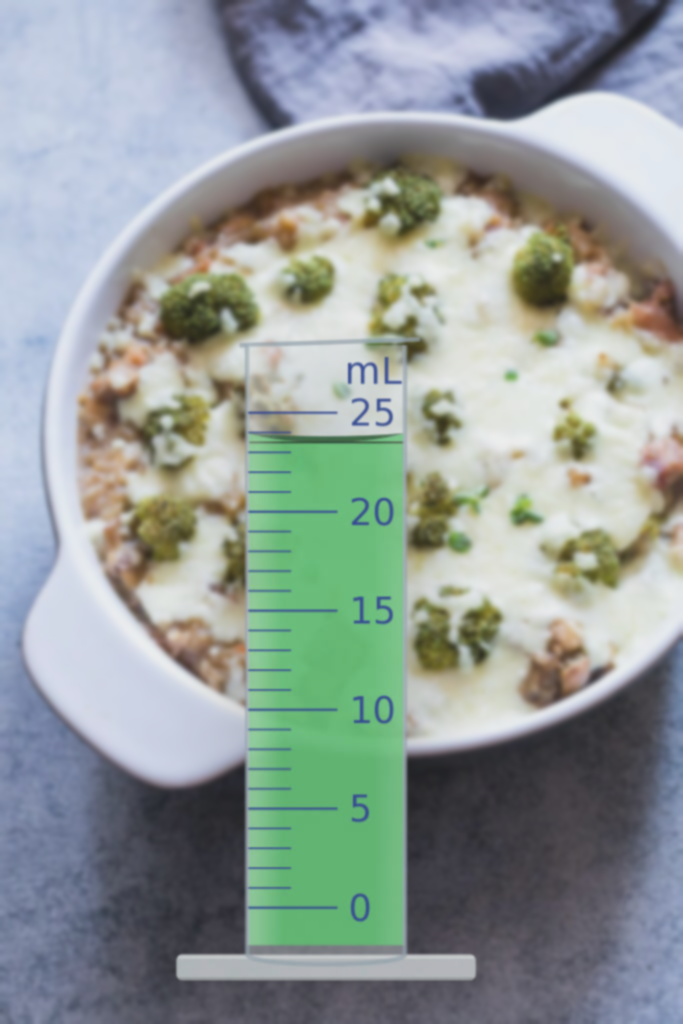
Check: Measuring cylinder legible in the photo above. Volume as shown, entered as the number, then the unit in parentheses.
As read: 23.5 (mL)
